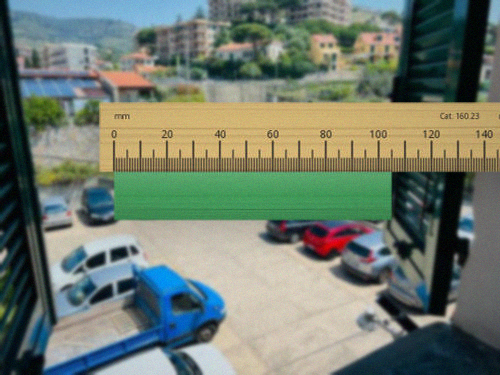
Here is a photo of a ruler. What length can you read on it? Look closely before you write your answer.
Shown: 105 mm
